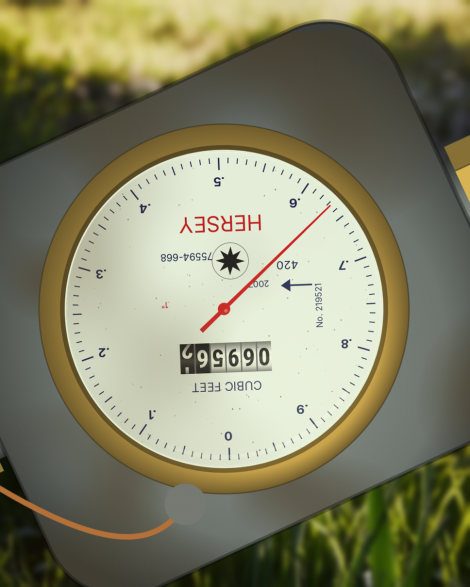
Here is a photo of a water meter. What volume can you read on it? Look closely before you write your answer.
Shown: 69561.63 ft³
